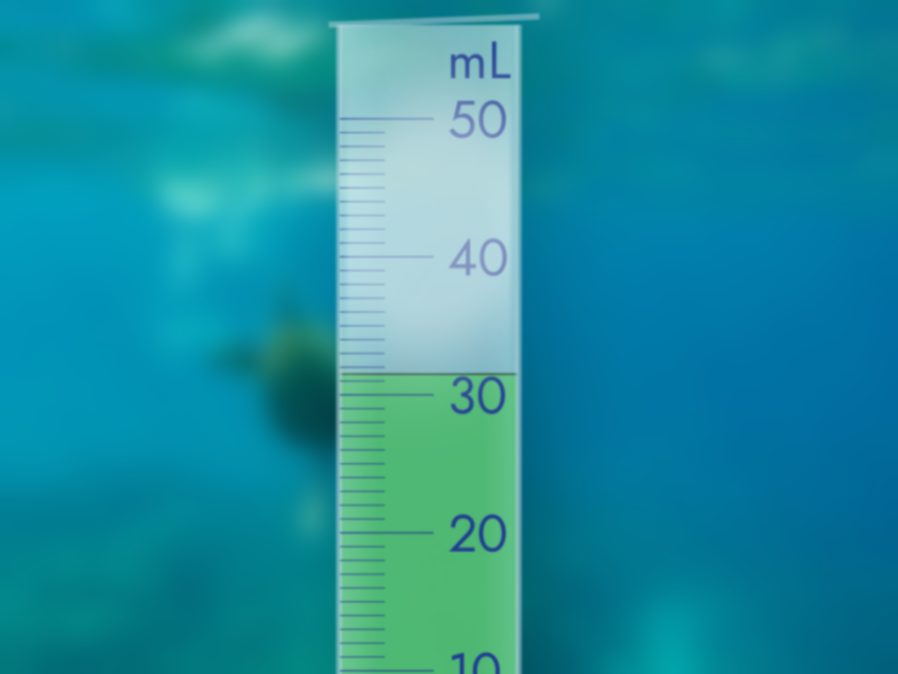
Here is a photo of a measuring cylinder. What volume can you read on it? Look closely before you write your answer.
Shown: 31.5 mL
